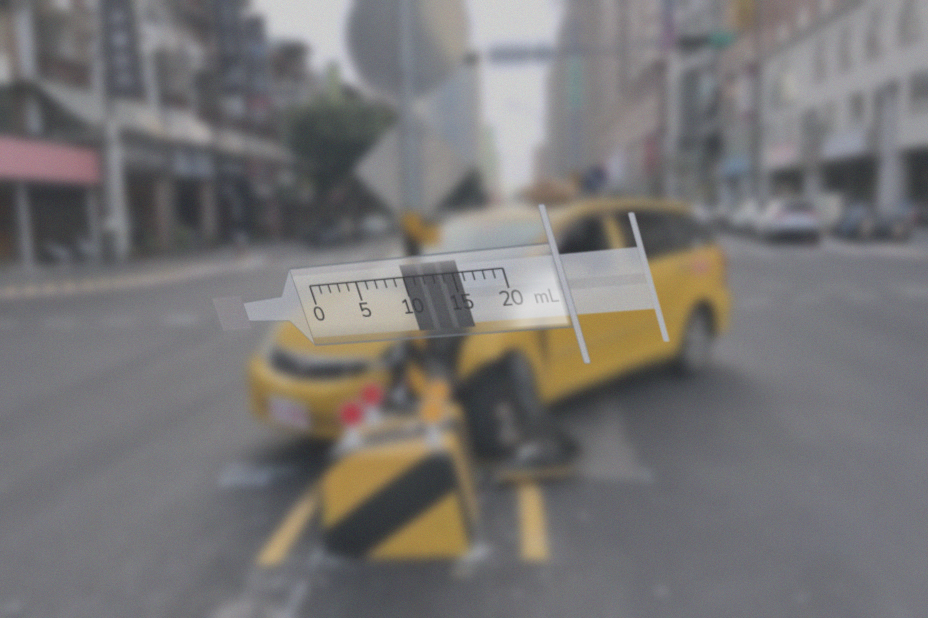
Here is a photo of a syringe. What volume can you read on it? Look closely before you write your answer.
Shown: 10 mL
